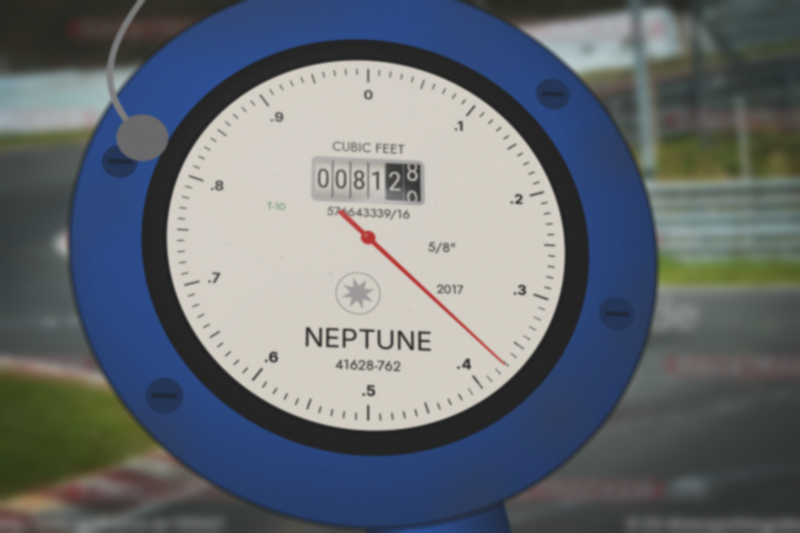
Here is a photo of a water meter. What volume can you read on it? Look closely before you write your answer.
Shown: 8128.37 ft³
